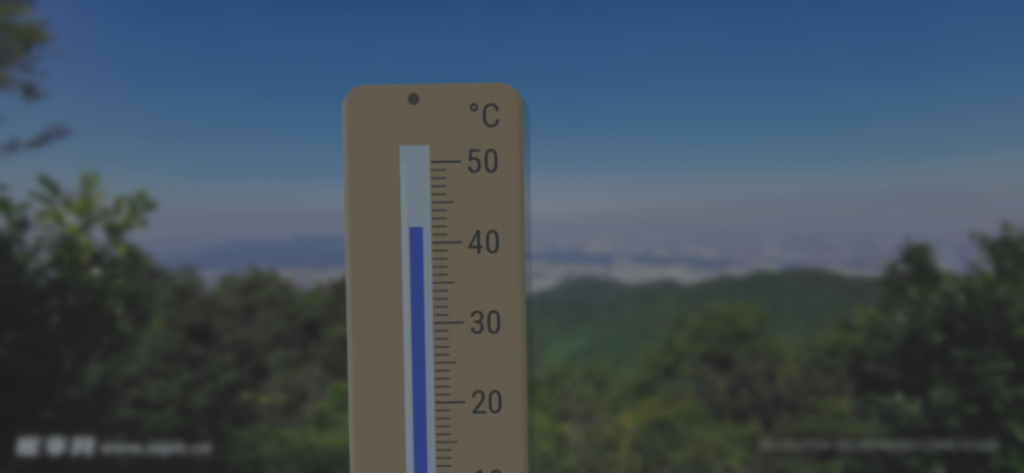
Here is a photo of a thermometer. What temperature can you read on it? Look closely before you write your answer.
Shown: 42 °C
